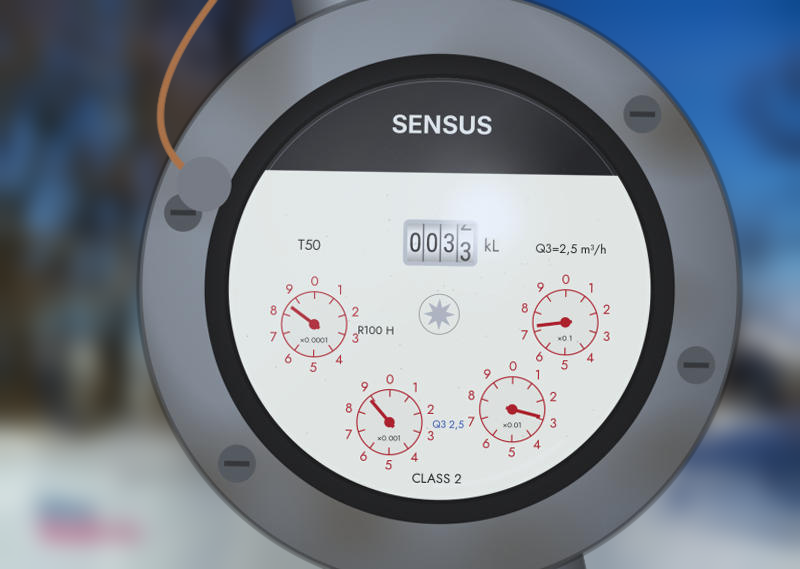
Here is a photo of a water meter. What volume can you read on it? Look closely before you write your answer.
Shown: 32.7288 kL
